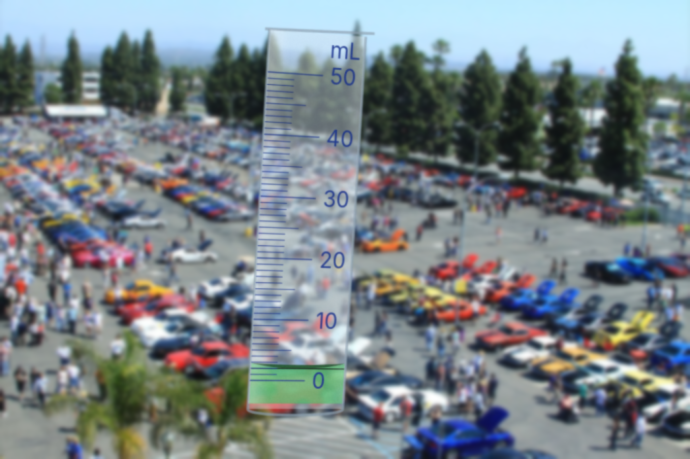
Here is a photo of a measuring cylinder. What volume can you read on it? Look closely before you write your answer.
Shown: 2 mL
